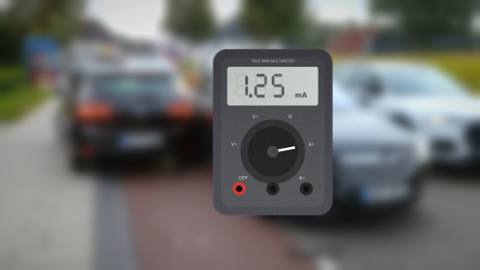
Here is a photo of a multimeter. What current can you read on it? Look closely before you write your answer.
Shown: 1.25 mA
